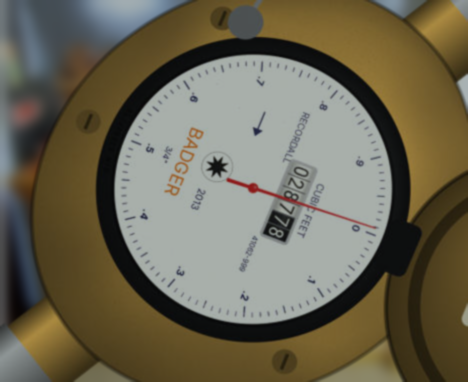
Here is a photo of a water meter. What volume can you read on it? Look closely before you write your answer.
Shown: 28777.99 ft³
